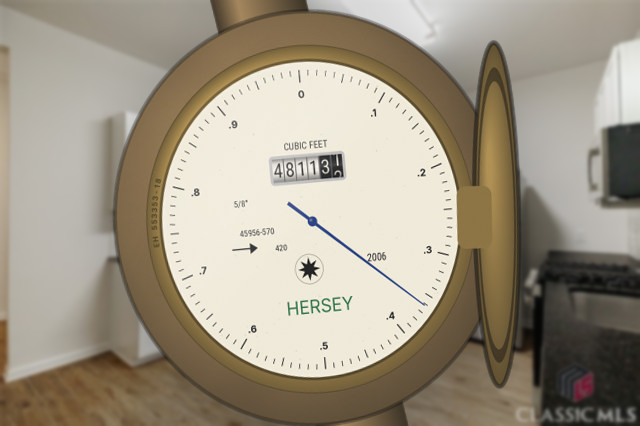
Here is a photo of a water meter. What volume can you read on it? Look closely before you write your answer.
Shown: 481131.36 ft³
